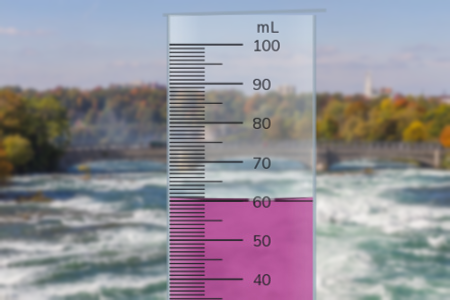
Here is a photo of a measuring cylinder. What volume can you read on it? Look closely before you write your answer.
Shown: 60 mL
